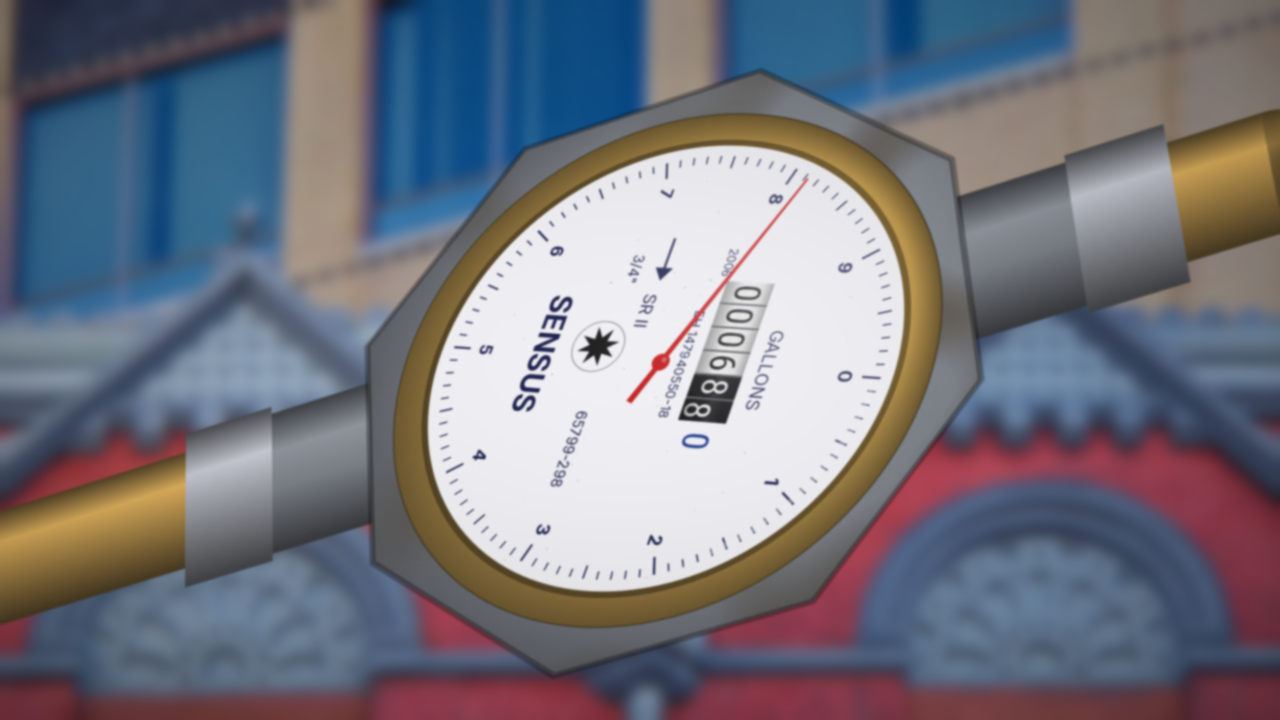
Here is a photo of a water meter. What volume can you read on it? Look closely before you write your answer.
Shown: 6878.1 gal
